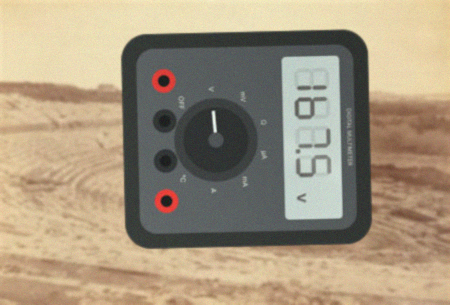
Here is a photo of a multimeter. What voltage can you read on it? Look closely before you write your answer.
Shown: 167.5 V
